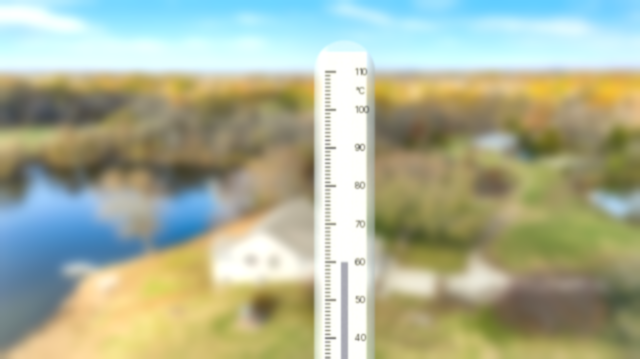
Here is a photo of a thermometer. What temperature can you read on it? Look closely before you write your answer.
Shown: 60 °C
